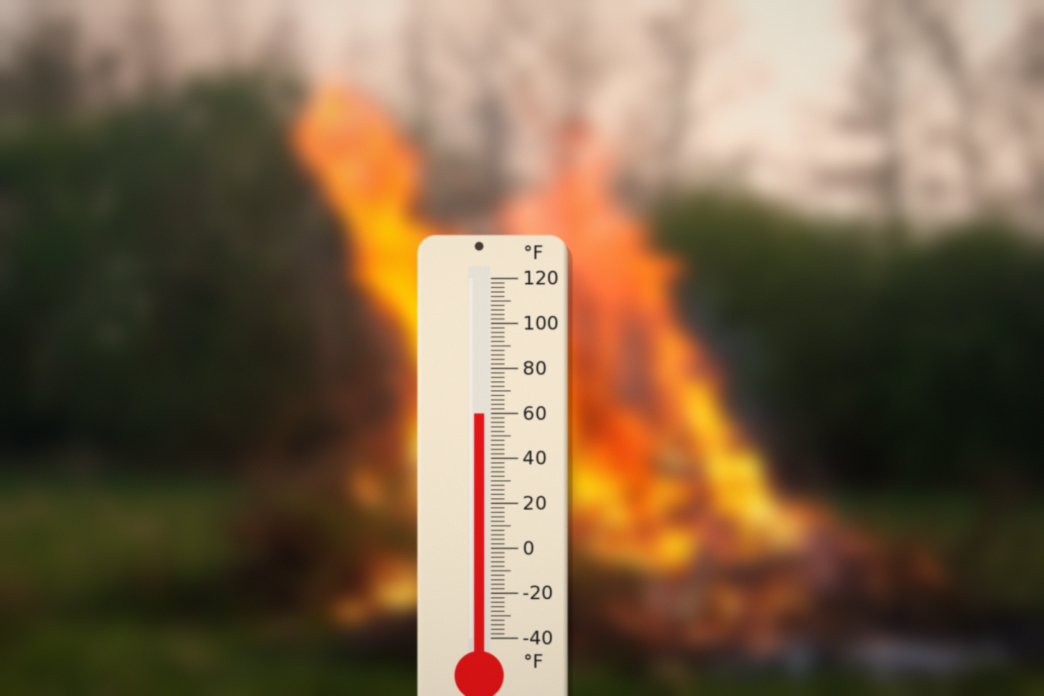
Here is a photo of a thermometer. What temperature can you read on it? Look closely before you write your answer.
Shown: 60 °F
